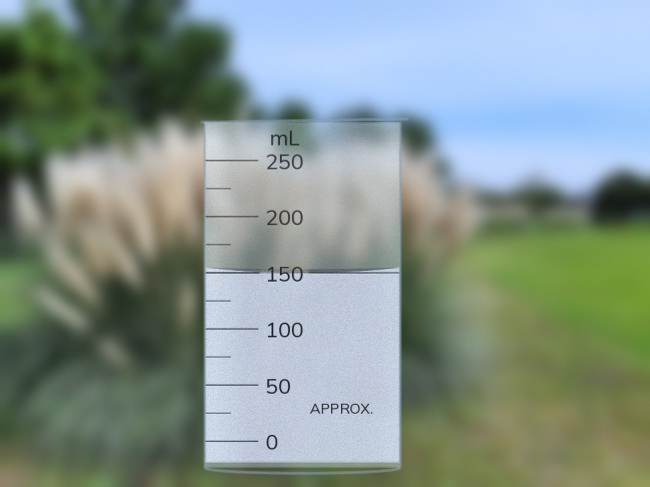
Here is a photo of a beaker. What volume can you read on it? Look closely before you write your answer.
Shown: 150 mL
